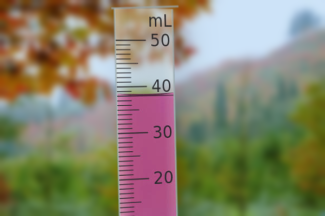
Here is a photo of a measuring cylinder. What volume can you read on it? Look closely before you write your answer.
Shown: 38 mL
